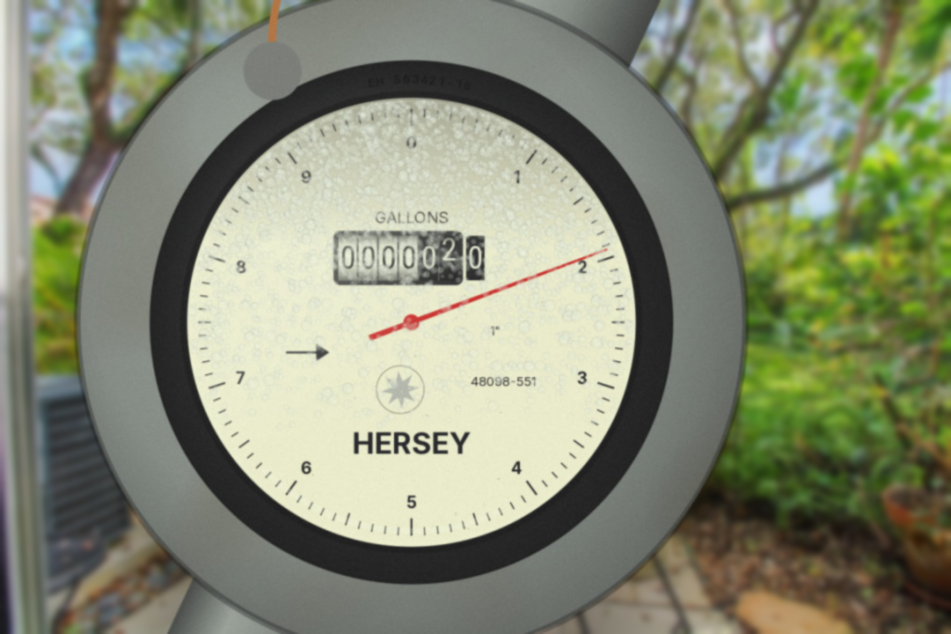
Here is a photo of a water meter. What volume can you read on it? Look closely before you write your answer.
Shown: 21.9 gal
